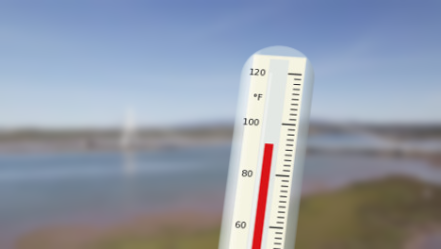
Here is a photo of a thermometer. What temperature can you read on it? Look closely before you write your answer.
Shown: 92 °F
